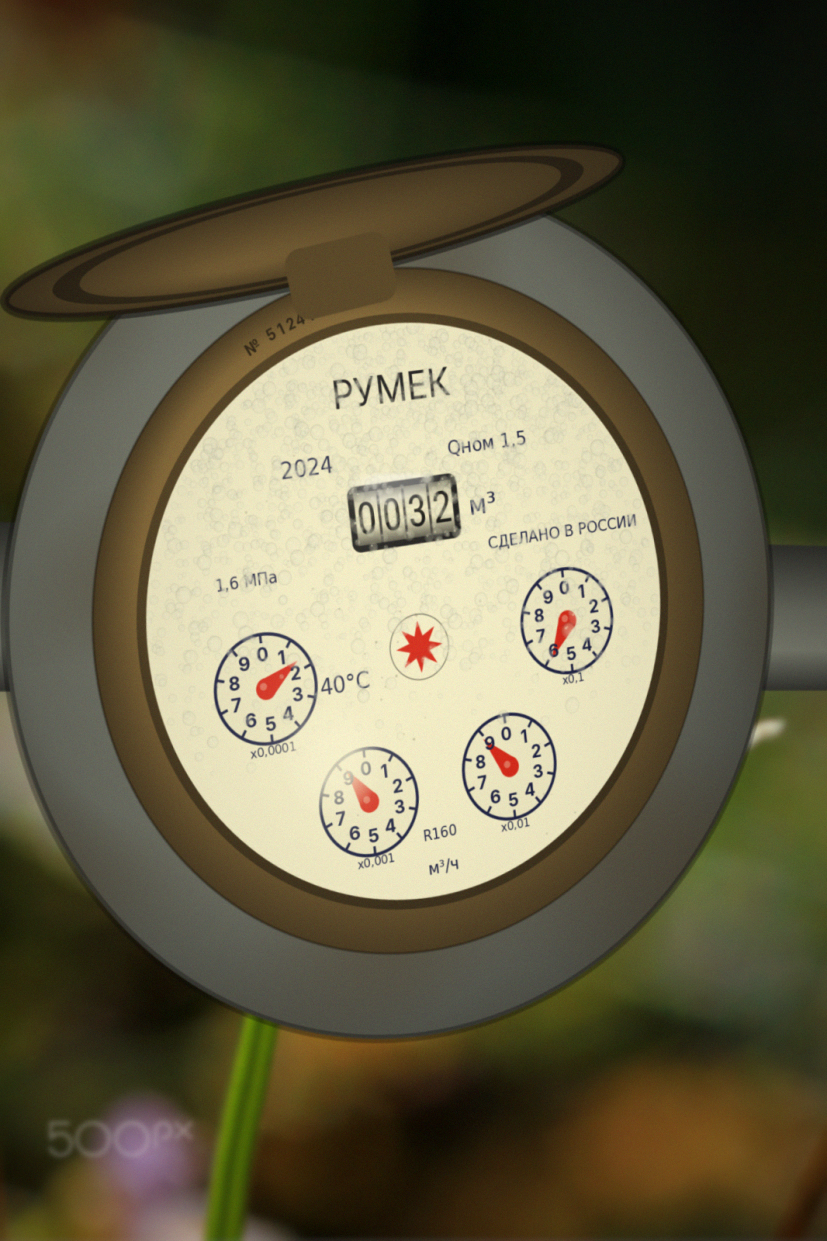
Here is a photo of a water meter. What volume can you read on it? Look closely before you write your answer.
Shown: 32.5891 m³
